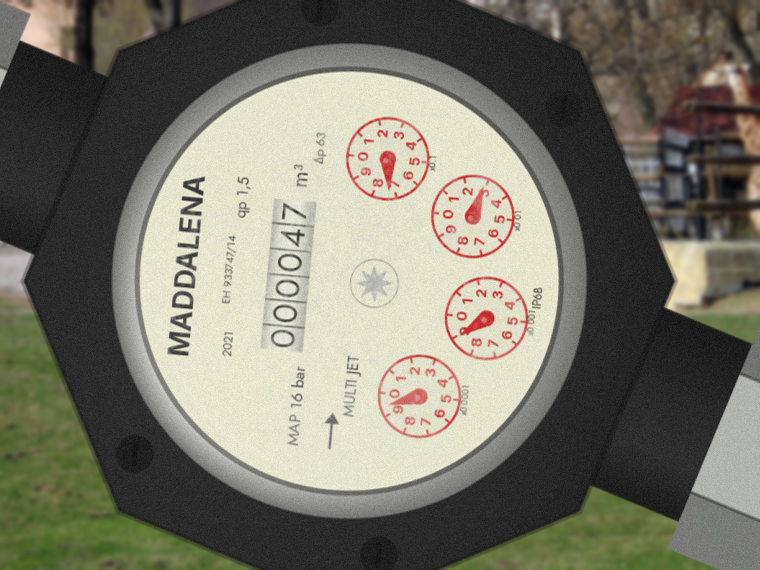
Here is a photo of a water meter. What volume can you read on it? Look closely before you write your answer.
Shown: 47.7289 m³
